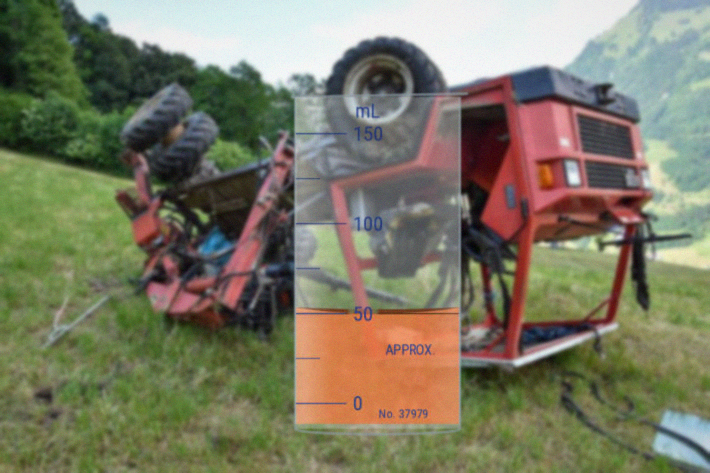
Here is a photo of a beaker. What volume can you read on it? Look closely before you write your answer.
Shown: 50 mL
